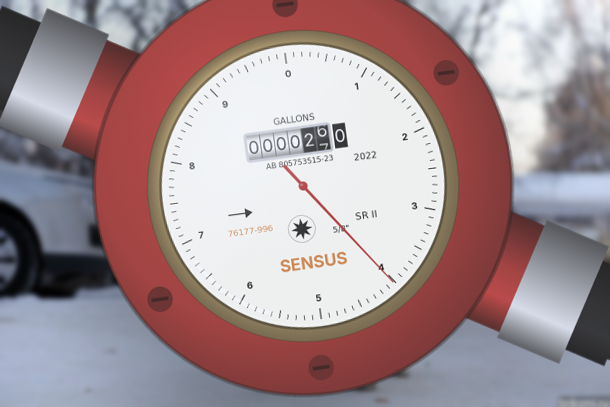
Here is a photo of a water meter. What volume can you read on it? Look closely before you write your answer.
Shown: 264.0 gal
